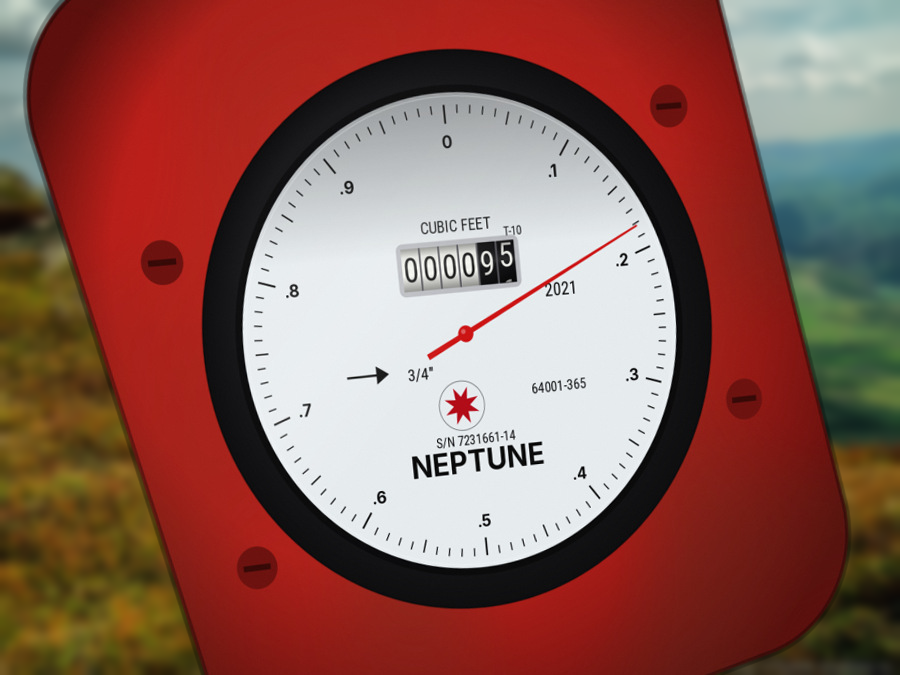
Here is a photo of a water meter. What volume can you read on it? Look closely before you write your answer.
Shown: 95.18 ft³
